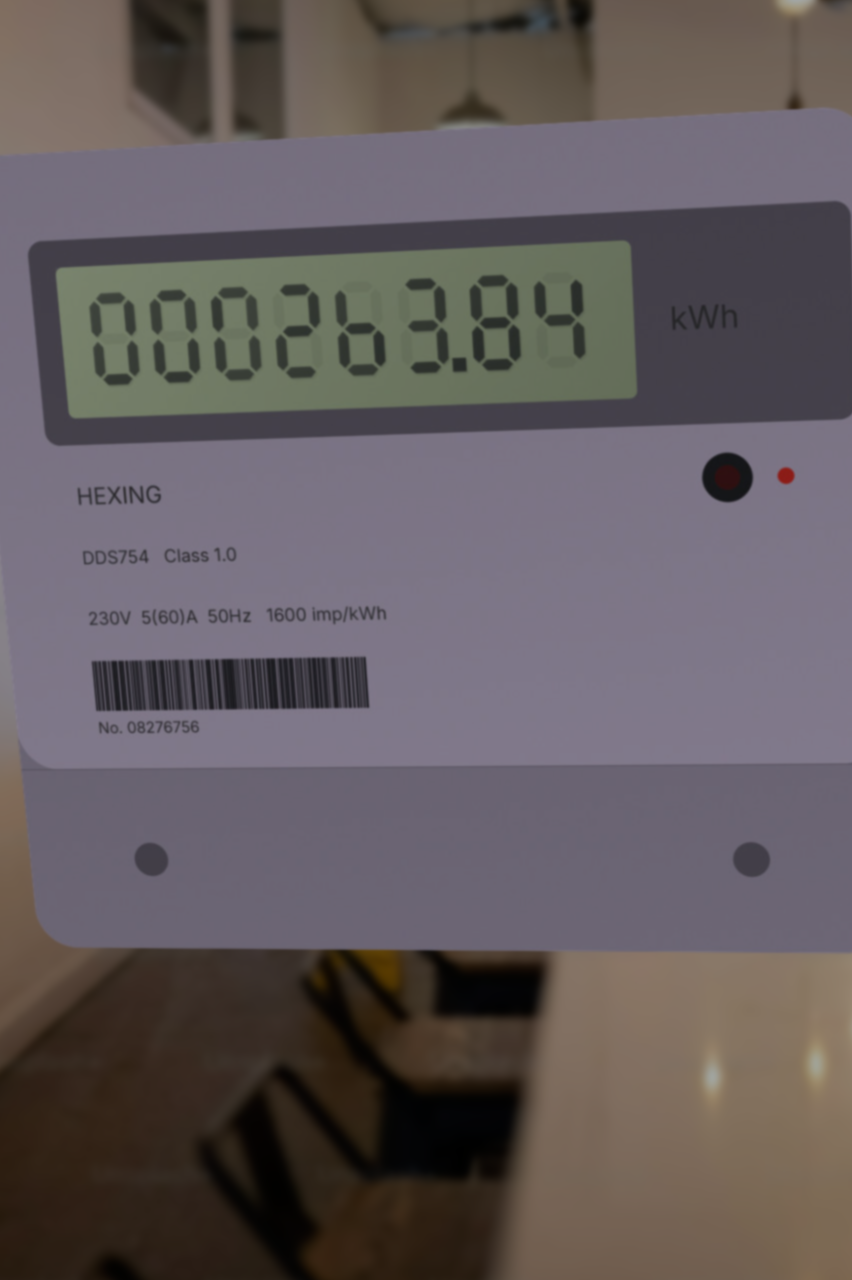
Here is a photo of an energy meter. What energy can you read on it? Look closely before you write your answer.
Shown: 263.84 kWh
